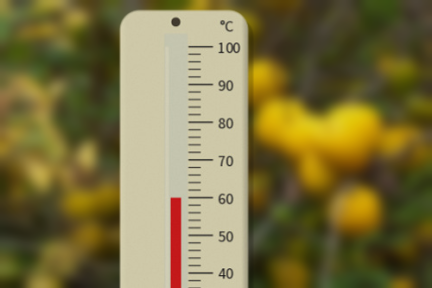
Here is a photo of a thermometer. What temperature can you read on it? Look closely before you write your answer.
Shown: 60 °C
